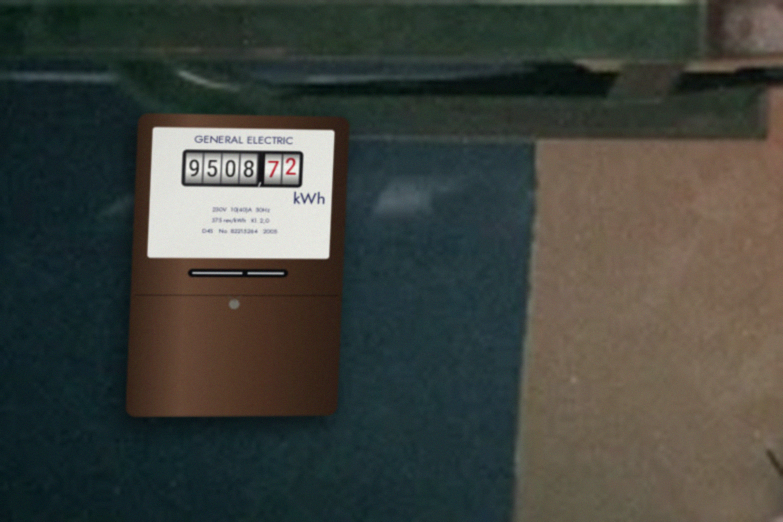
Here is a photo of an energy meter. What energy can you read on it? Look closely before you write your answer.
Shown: 9508.72 kWh
